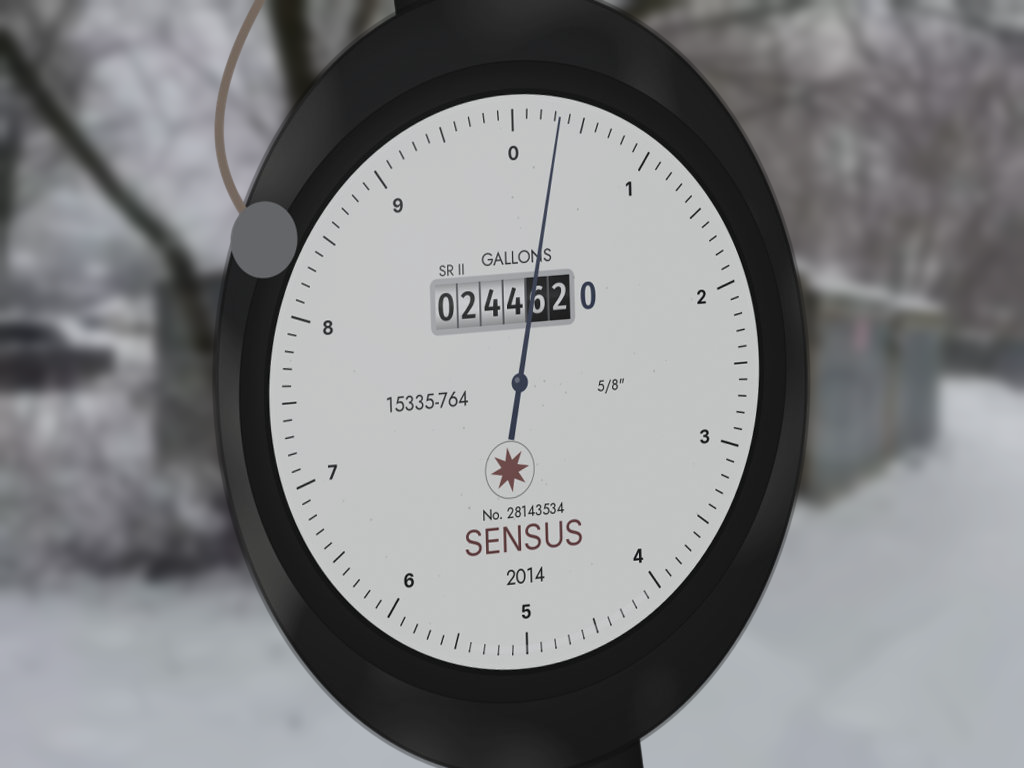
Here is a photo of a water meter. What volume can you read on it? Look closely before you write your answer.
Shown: 244620.3 gal
